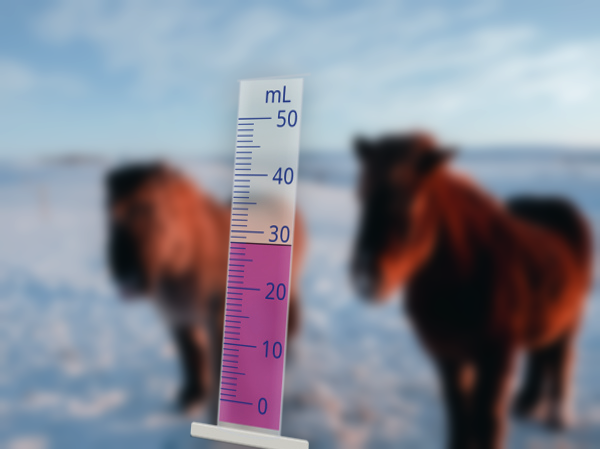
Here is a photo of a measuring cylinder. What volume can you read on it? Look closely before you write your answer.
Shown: 28 mL
